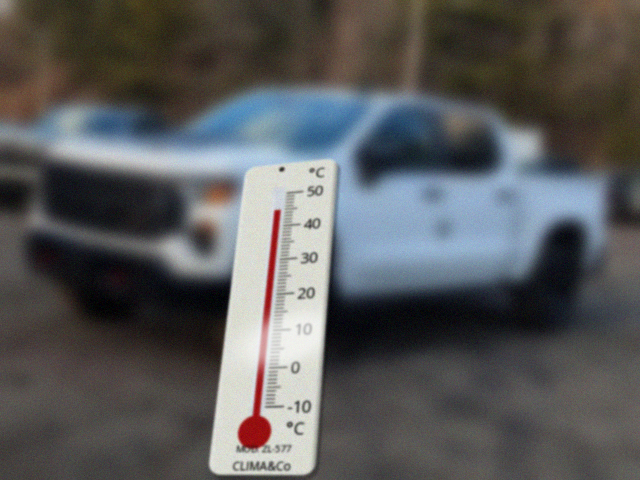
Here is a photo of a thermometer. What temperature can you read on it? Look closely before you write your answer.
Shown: 45 °C
